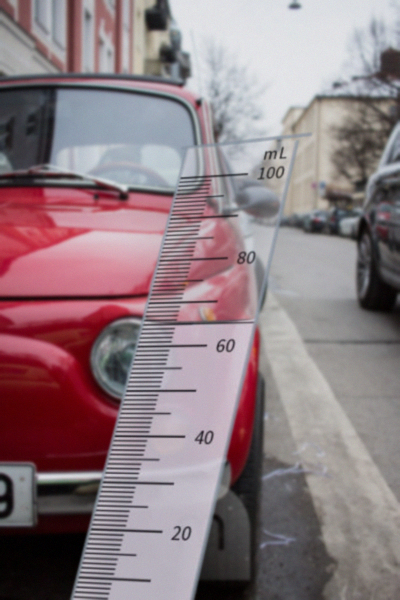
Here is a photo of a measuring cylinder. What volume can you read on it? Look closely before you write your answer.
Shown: 65 mL
